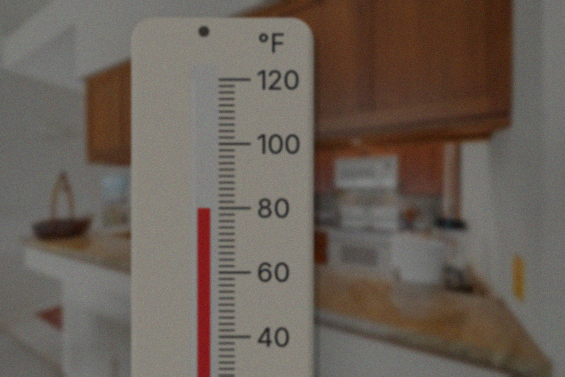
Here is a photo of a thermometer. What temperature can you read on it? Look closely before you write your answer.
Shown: 80 °F
